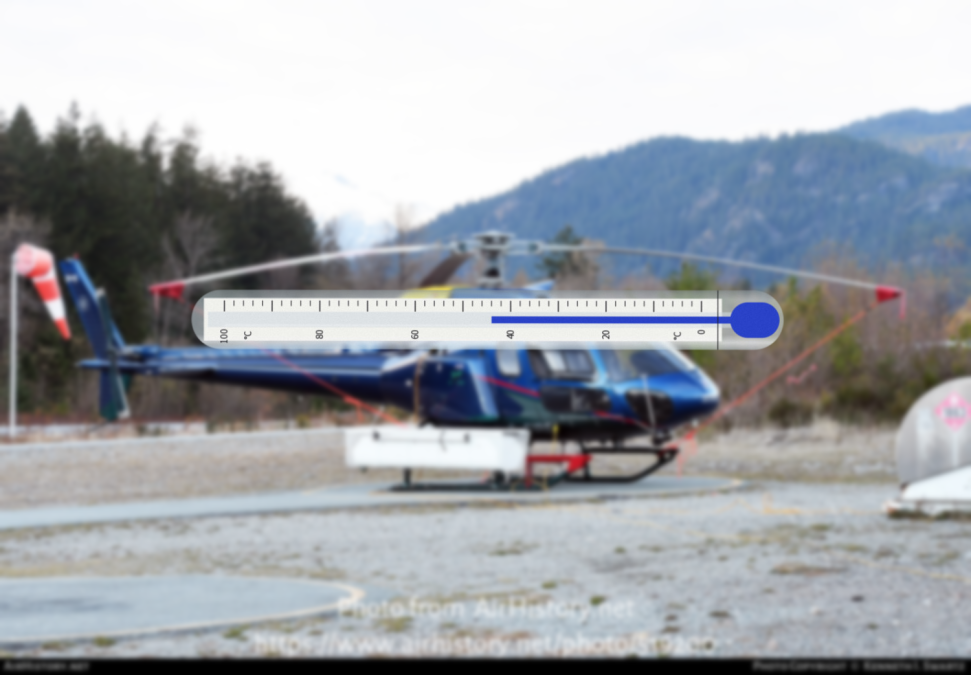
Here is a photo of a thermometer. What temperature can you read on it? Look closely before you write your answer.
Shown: 44 °C
